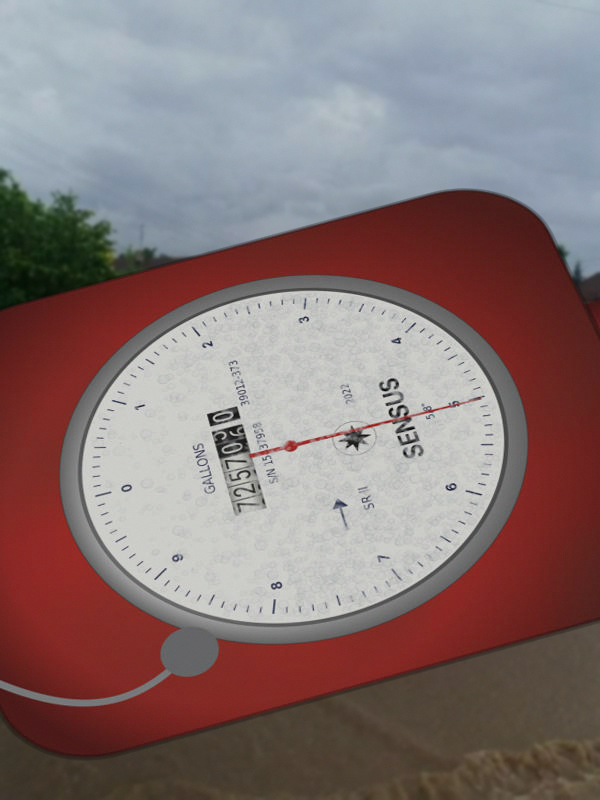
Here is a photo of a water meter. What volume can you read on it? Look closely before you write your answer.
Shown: 7257055.0 gal
